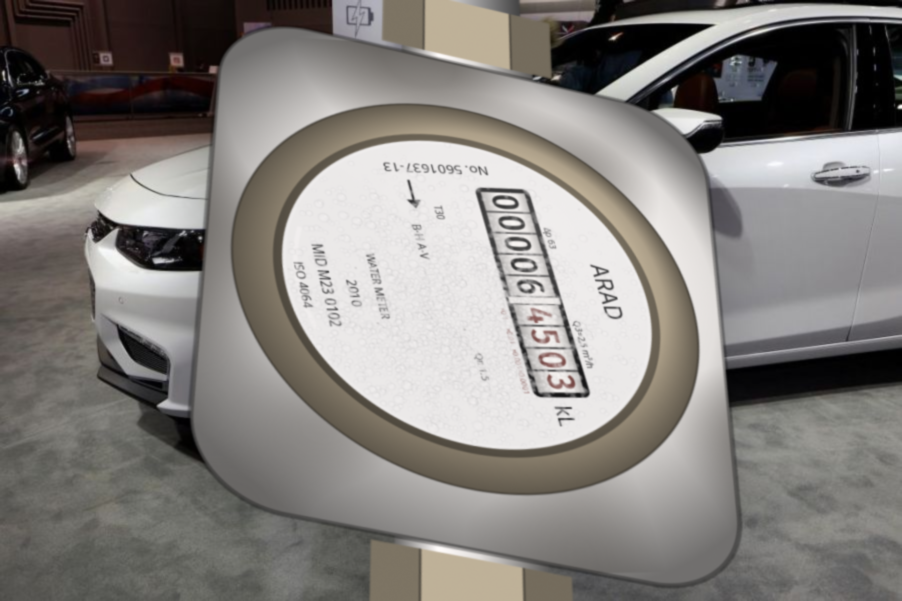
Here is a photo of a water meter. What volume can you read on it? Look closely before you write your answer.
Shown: 6.4503 kL
